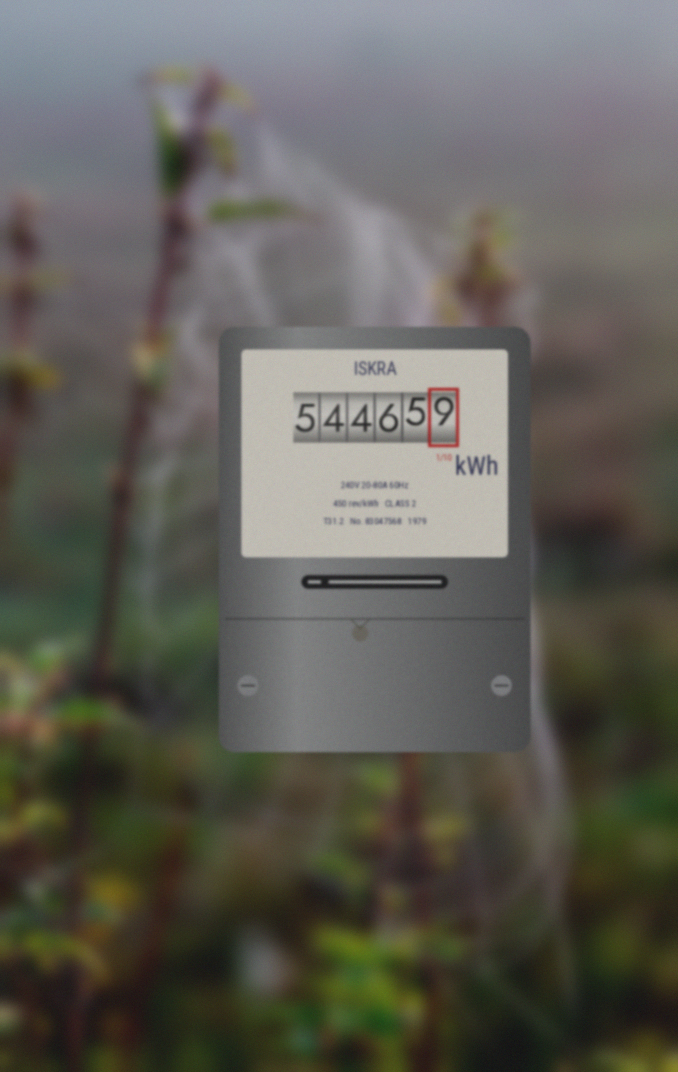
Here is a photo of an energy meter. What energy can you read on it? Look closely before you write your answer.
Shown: 54465.9 kWh
